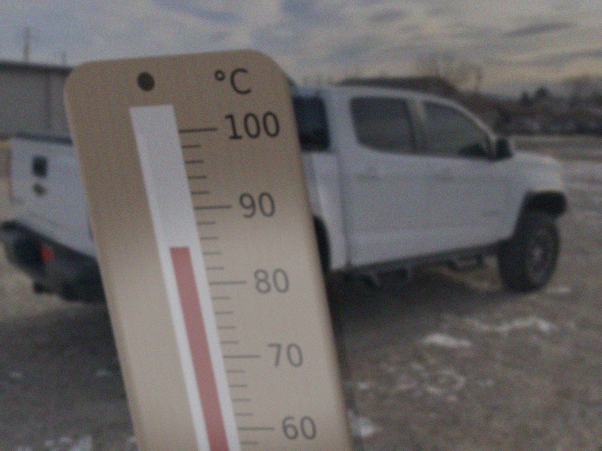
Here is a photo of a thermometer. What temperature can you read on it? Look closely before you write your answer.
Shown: 85 °C
